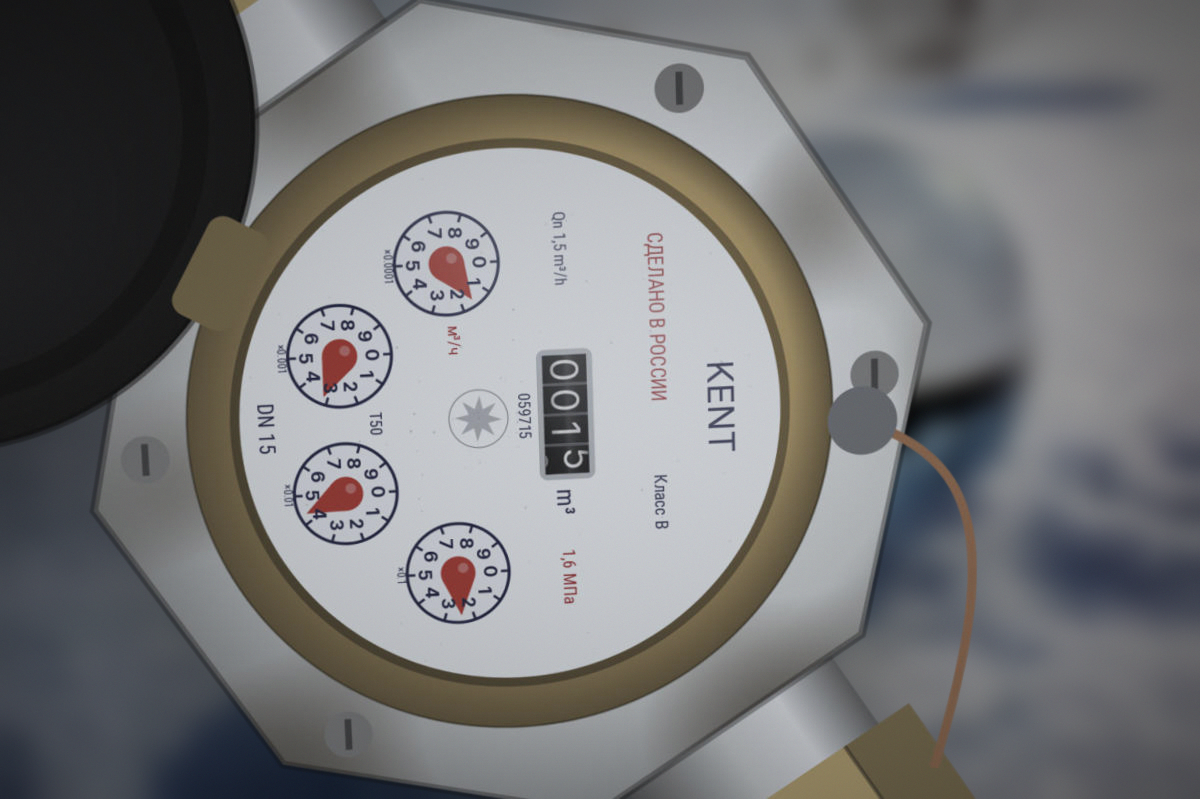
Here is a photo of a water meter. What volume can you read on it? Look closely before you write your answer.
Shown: 15.2431 m³
